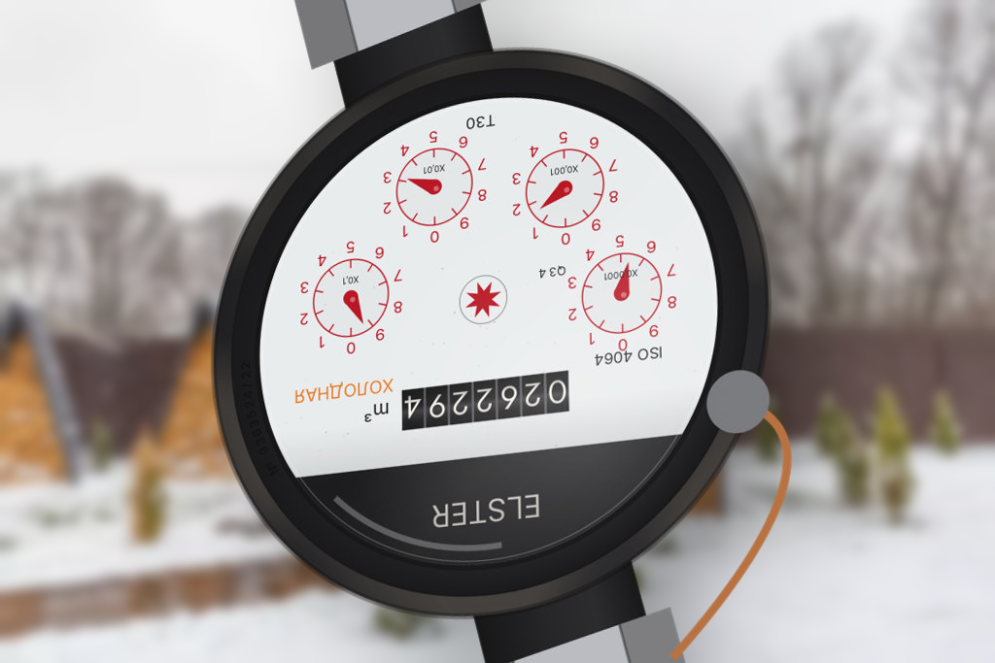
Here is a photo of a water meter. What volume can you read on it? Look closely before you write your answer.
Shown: 262293.9315 m³
